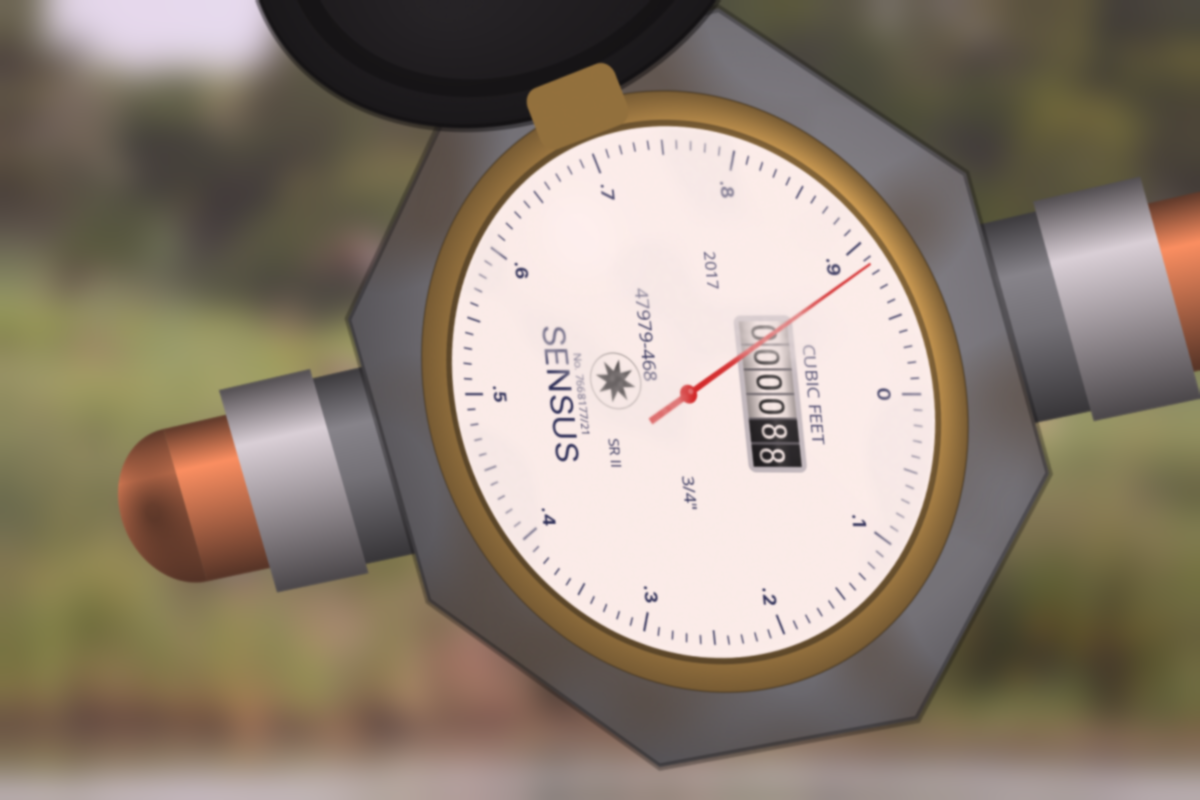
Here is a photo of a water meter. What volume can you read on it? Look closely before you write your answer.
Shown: 87.91 ft³
